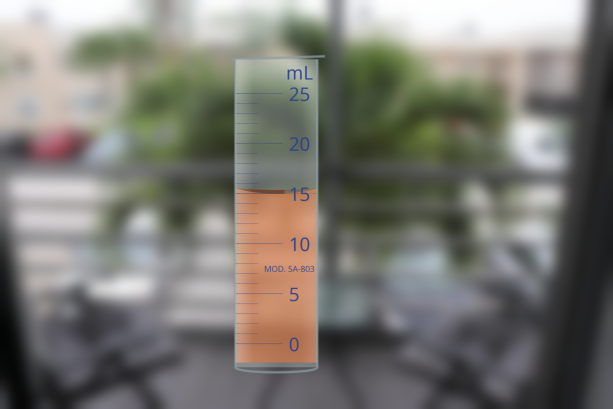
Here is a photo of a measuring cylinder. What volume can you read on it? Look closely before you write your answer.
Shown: 15 mL
